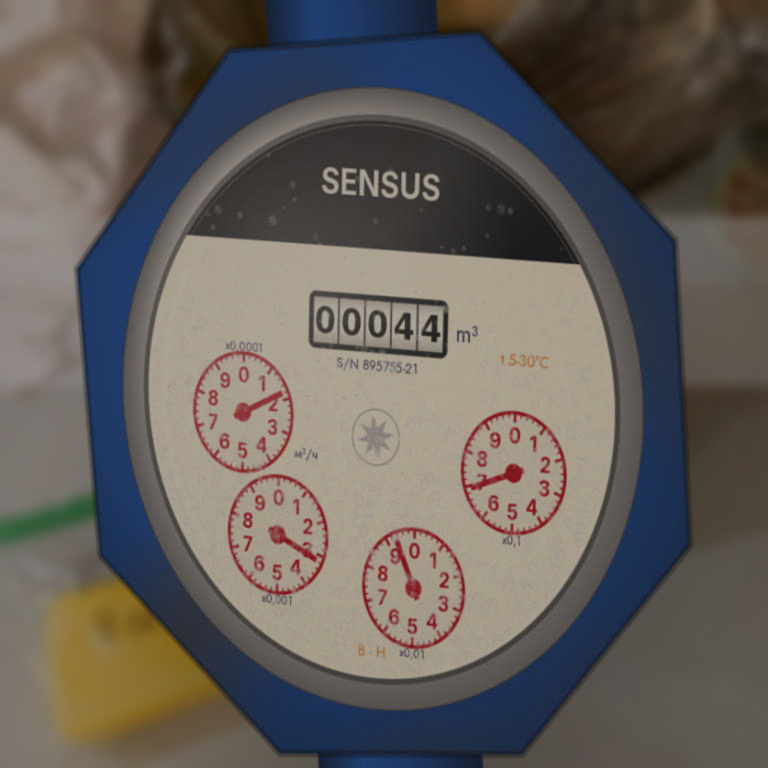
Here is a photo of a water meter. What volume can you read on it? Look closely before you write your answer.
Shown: 44.6931 m³
